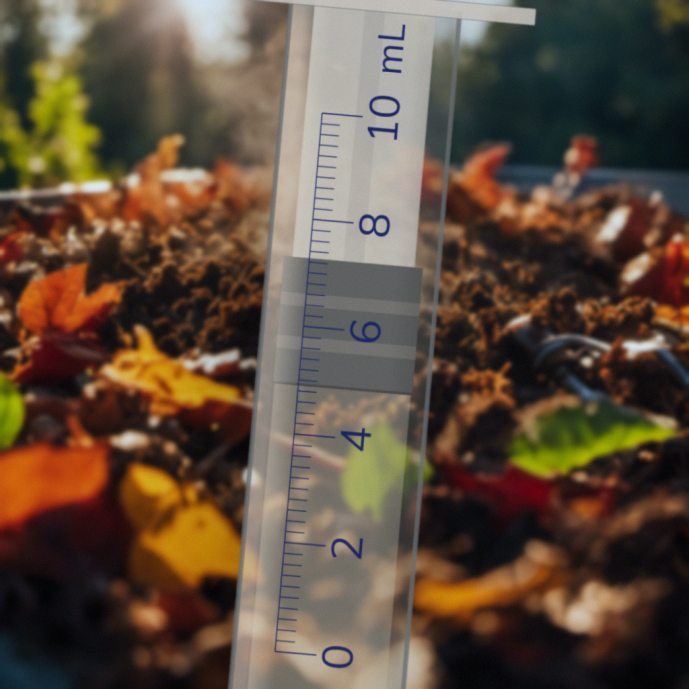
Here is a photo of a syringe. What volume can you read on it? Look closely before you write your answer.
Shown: 4.9 mL
